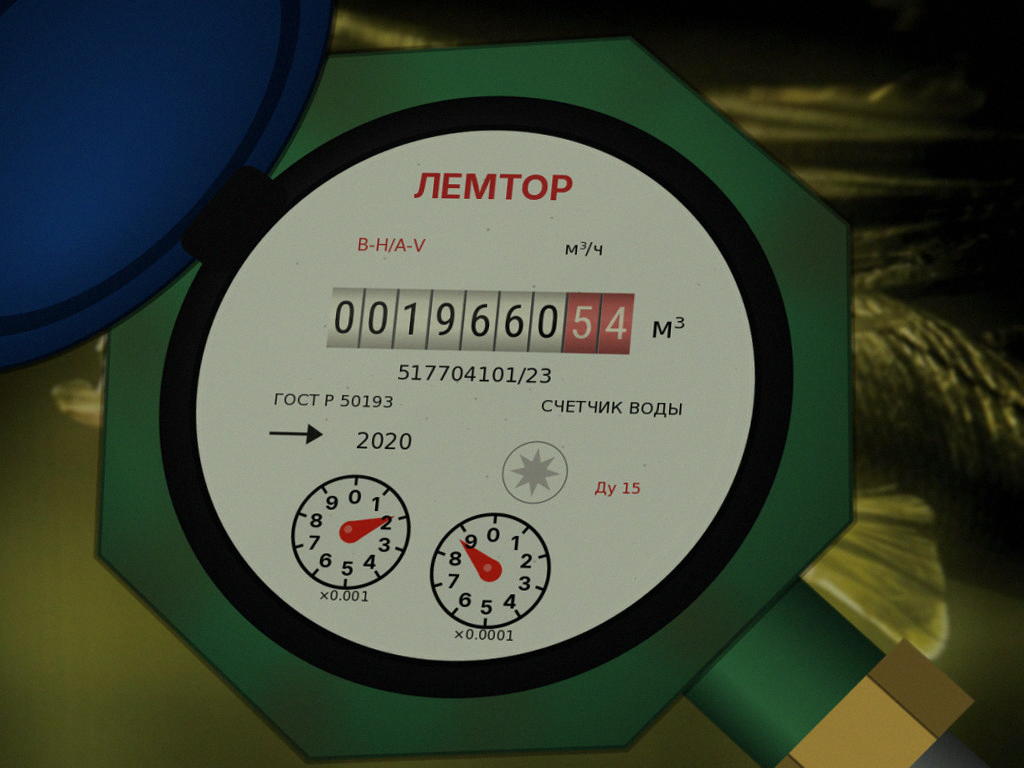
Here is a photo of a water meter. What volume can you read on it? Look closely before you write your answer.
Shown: 19660.5418 m³
